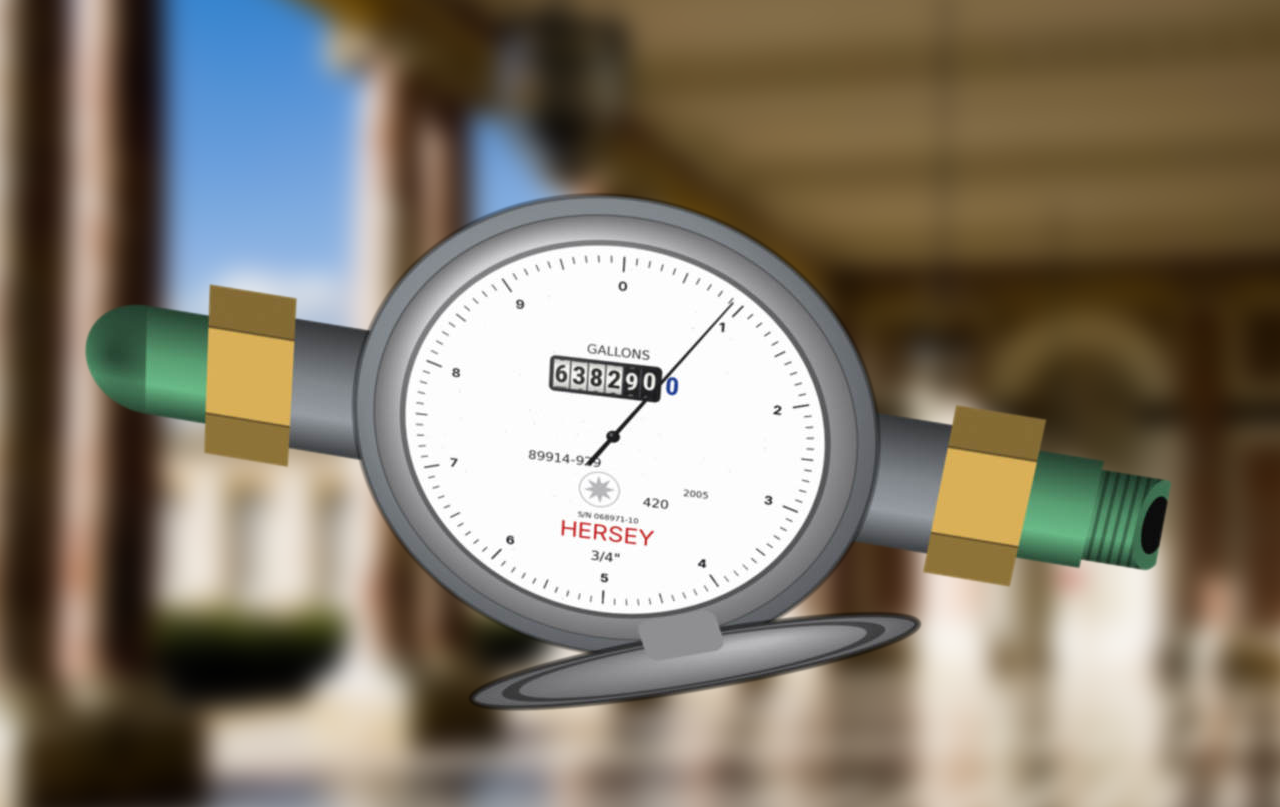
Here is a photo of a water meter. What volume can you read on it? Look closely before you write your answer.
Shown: 6382900.9 gal
